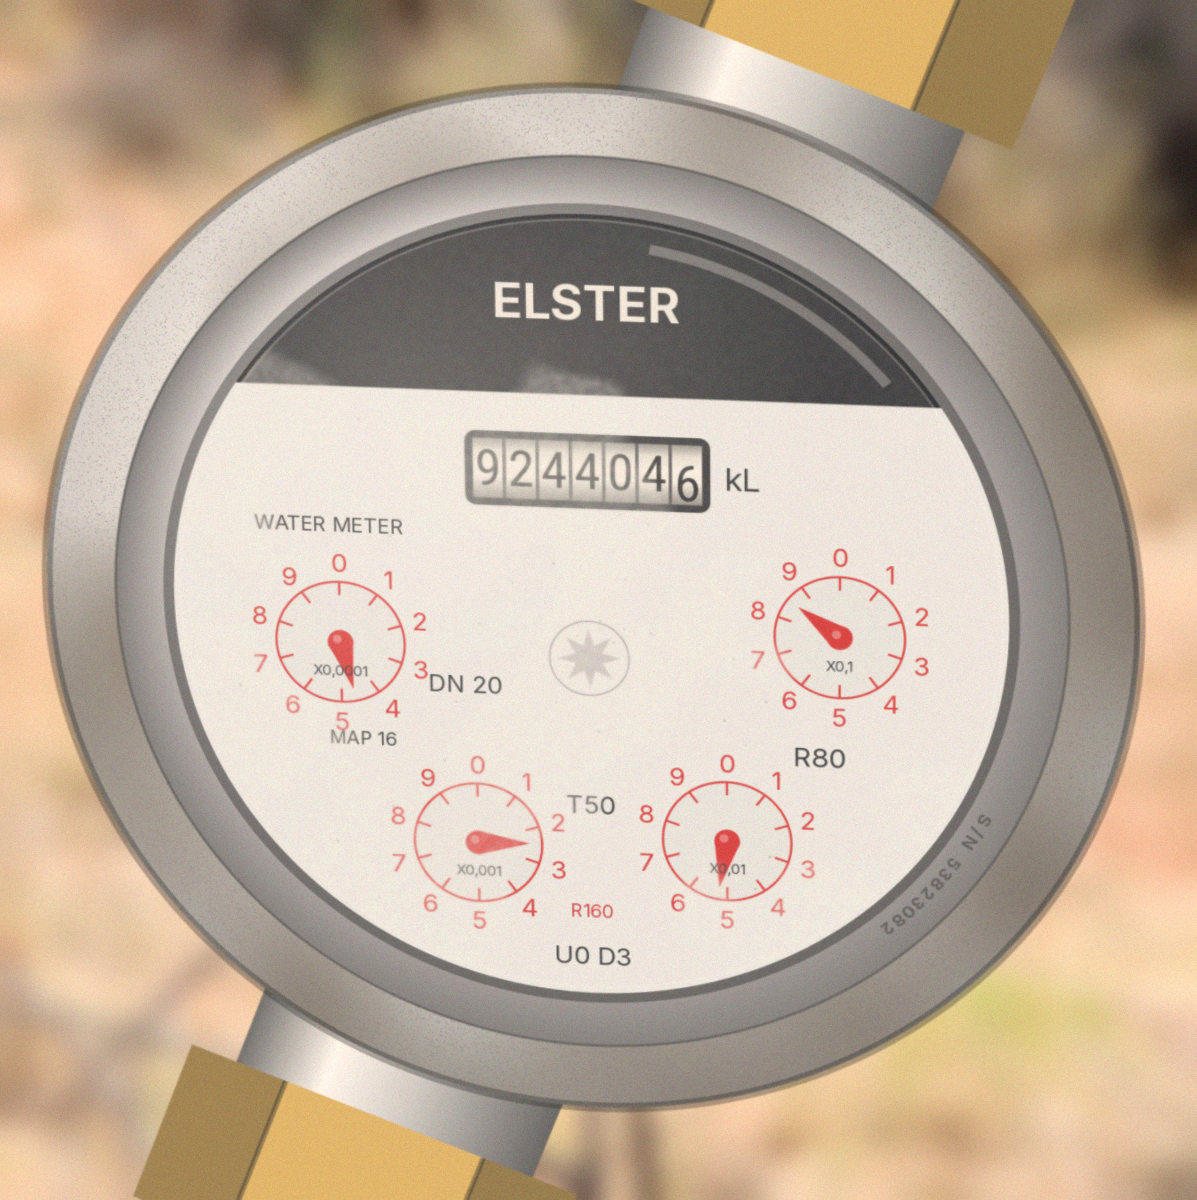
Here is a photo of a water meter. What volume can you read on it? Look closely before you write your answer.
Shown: 9244045.8524 kL
